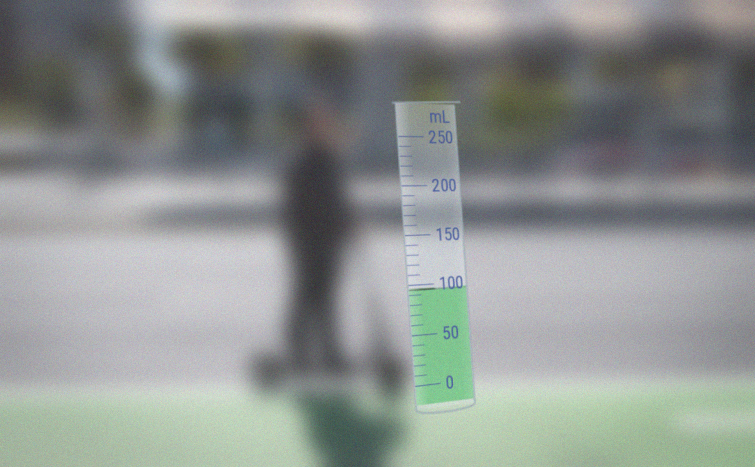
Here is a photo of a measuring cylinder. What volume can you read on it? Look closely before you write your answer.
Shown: 95 mL
